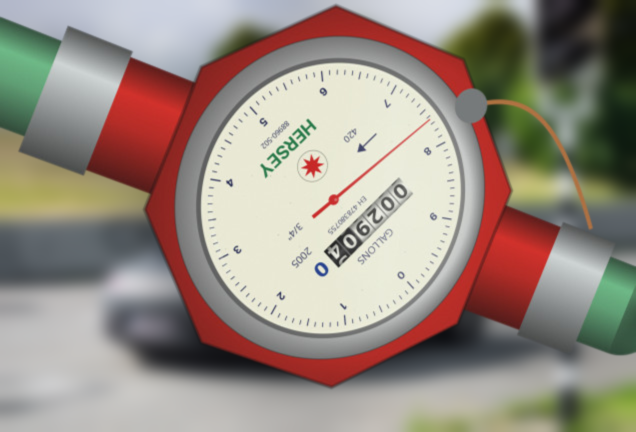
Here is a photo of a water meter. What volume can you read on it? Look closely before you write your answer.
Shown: 29037.6 gal
